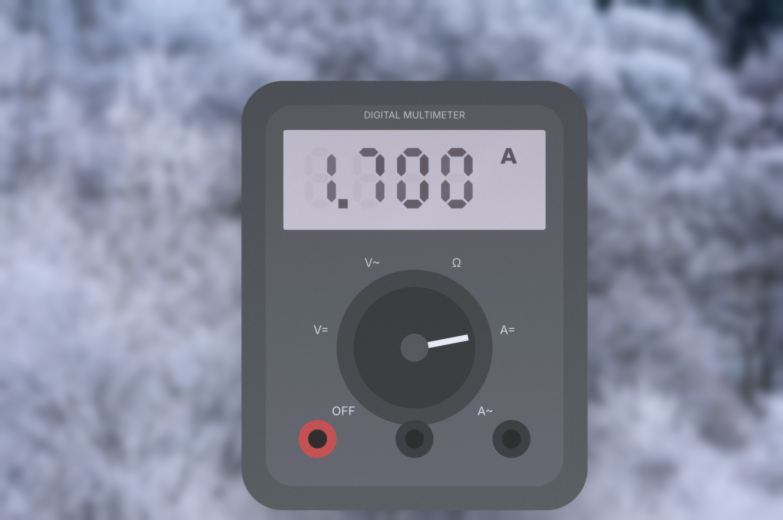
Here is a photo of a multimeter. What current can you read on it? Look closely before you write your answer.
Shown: 1.700 A
